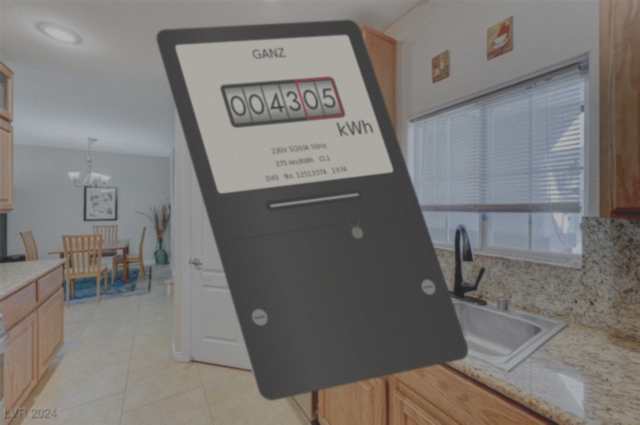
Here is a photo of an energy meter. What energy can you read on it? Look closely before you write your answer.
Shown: 43.05 kWh
